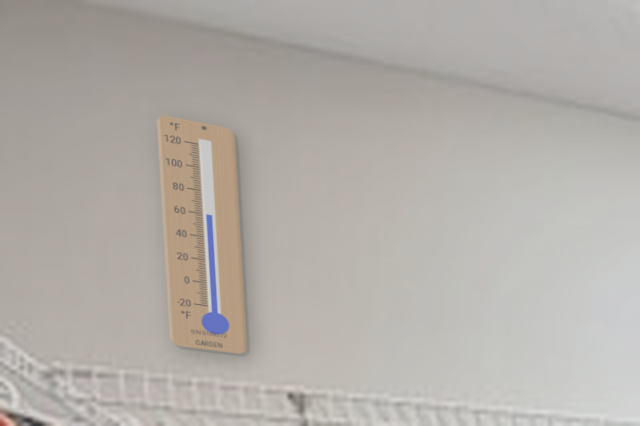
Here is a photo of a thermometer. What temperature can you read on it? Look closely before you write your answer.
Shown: 60 °F
